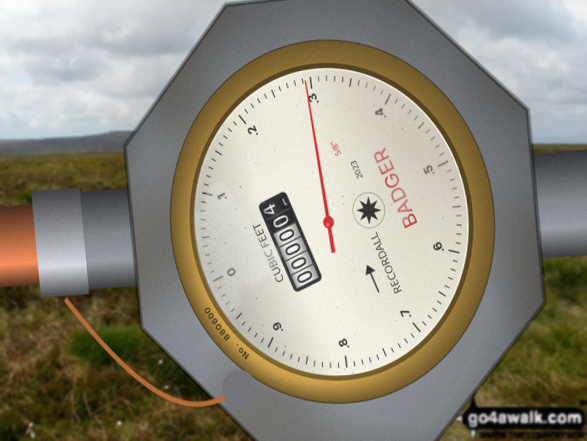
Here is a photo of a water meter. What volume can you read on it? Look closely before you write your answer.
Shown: 4.29 ft³
